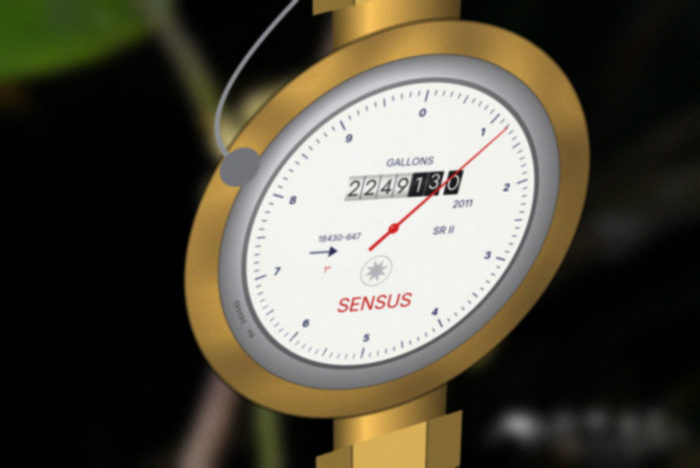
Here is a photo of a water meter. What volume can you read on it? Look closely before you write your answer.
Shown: 2249131.2 gal
